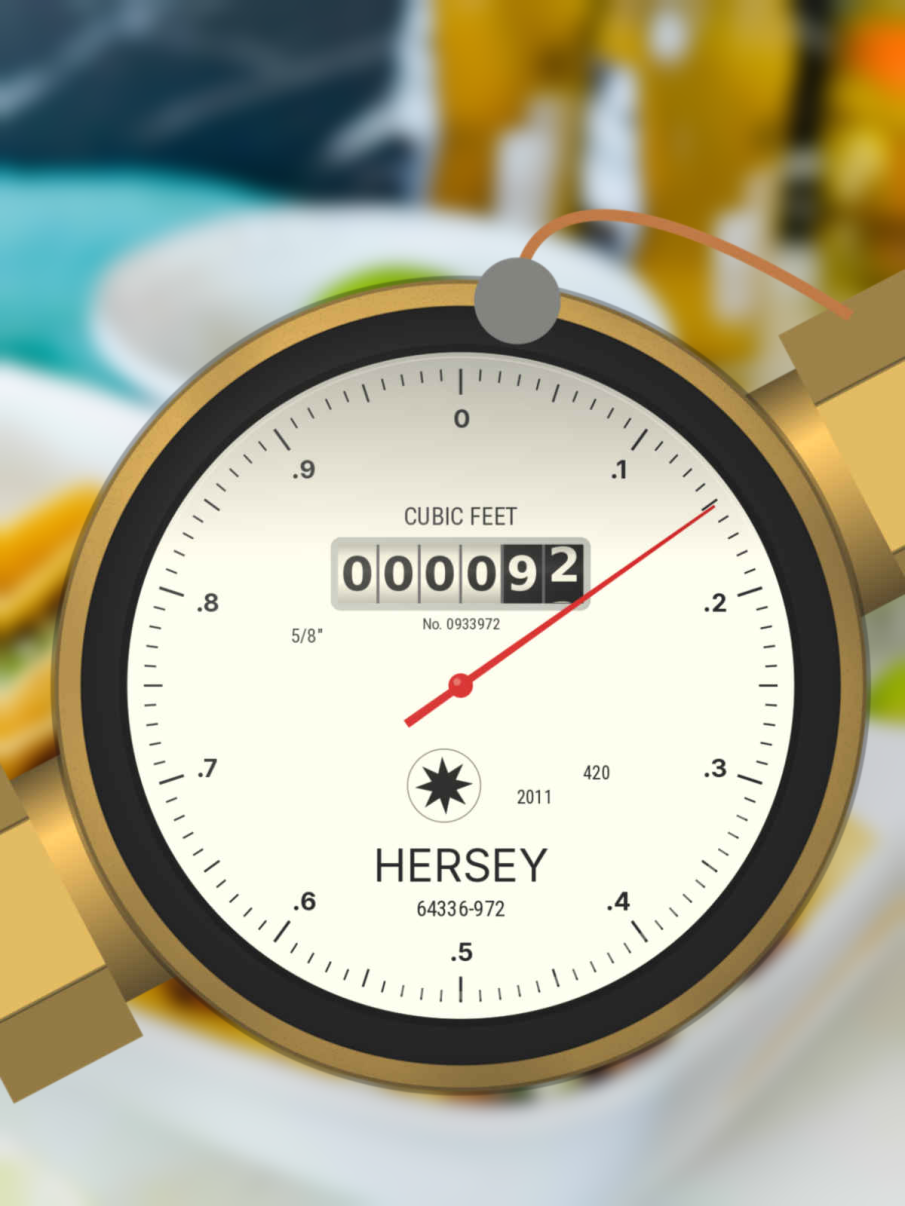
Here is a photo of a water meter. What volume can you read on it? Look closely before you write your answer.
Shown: 92.15 ft³
